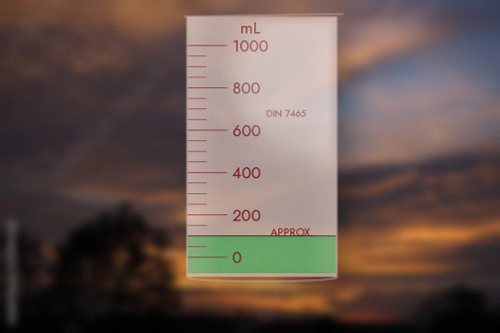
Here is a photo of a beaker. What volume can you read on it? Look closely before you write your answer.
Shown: 100 mL
